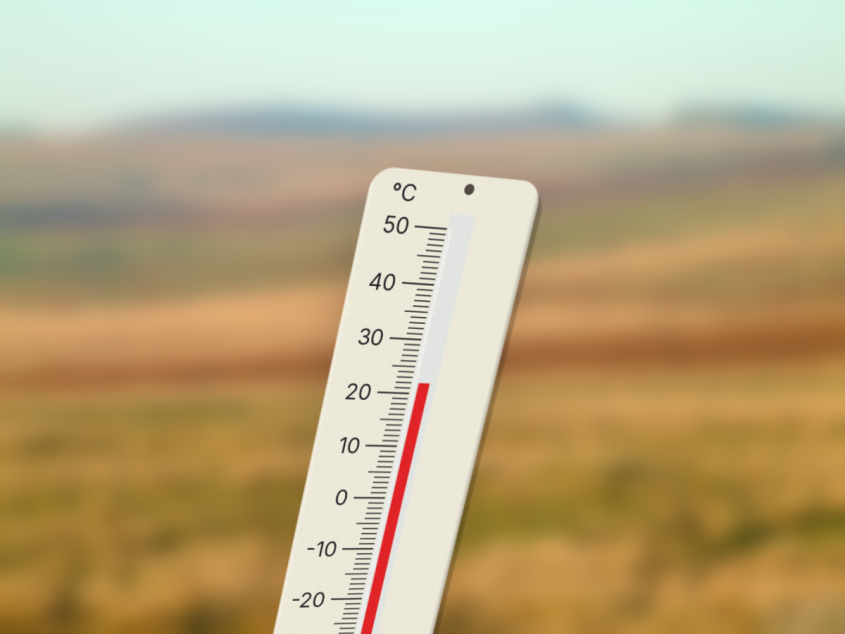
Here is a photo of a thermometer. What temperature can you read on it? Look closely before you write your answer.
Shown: 22 °C
